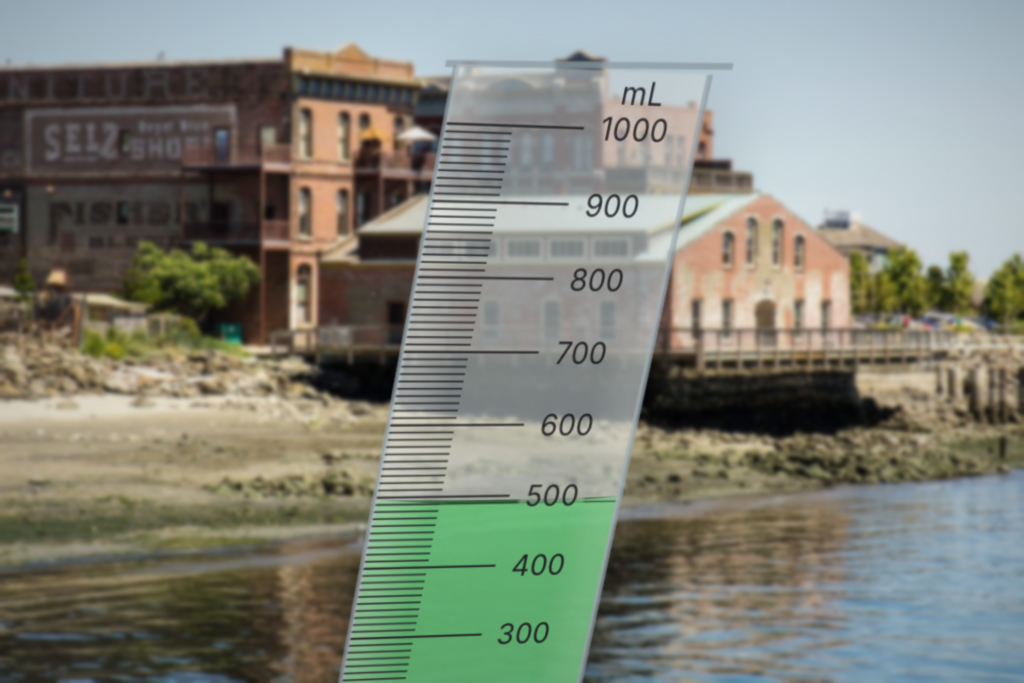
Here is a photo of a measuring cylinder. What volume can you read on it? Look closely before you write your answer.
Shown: 490 mL
